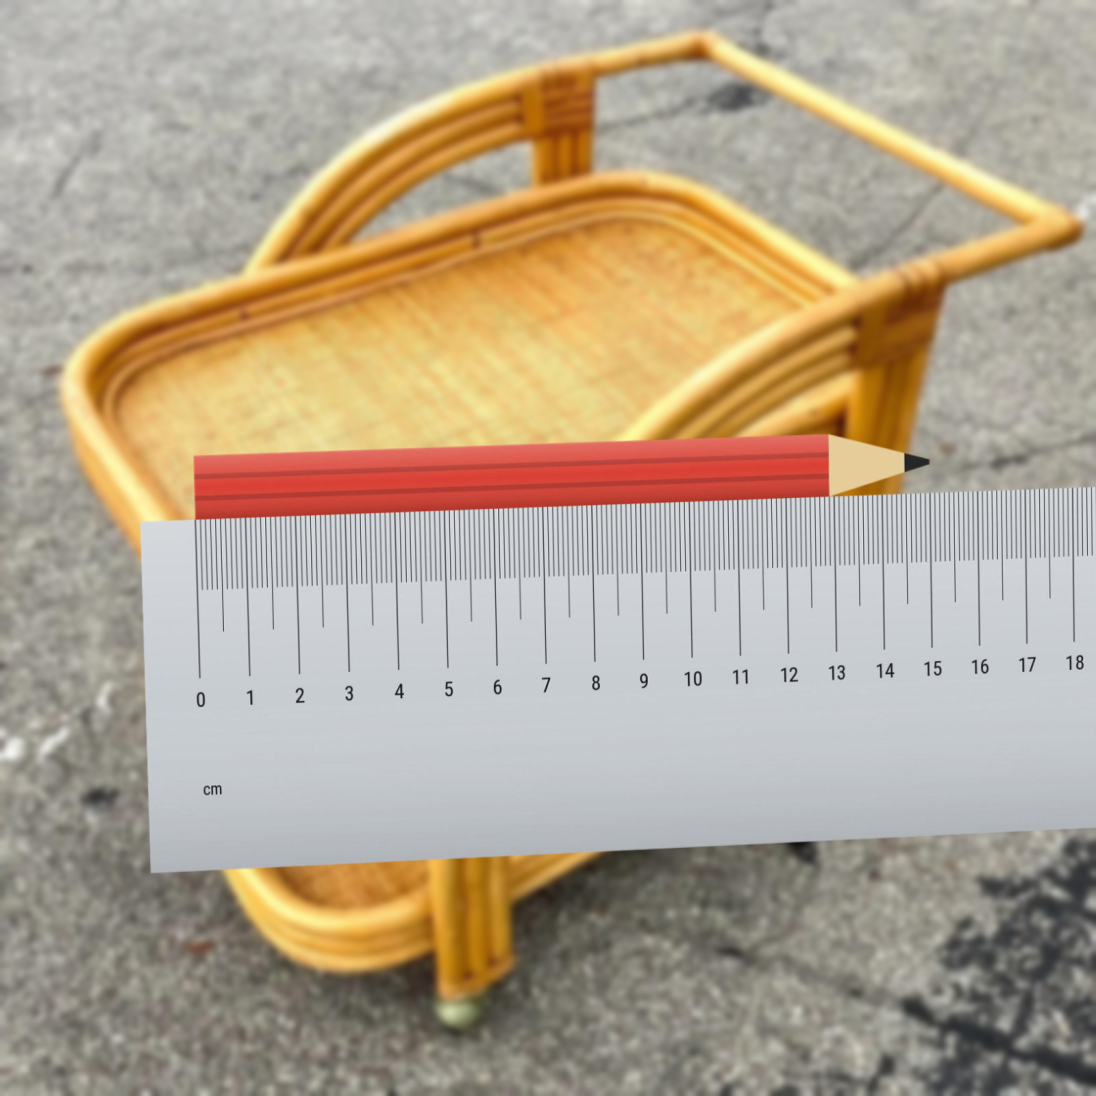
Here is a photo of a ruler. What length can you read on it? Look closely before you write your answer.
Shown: 15 cm
